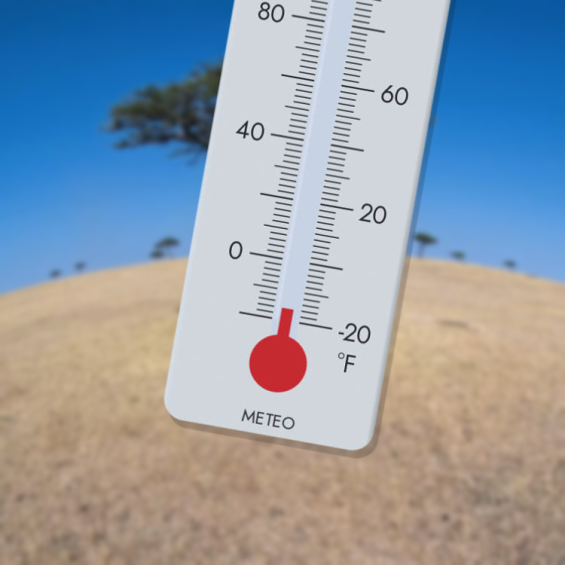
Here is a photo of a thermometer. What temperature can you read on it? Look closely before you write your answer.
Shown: -16 °F
